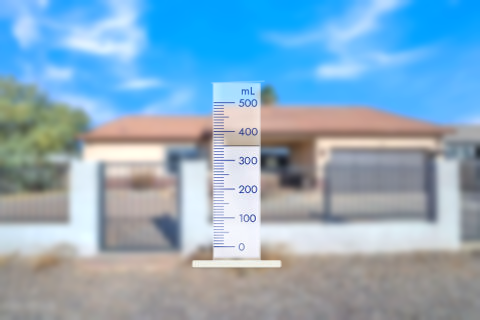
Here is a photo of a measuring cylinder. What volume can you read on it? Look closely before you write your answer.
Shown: 350 mL
